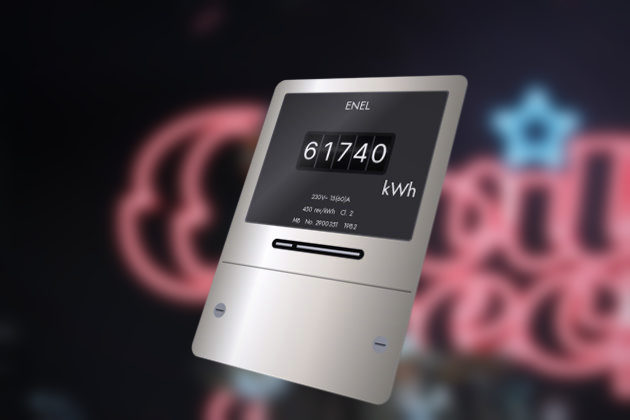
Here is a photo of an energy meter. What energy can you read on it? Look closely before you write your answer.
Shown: 61740 kWh
